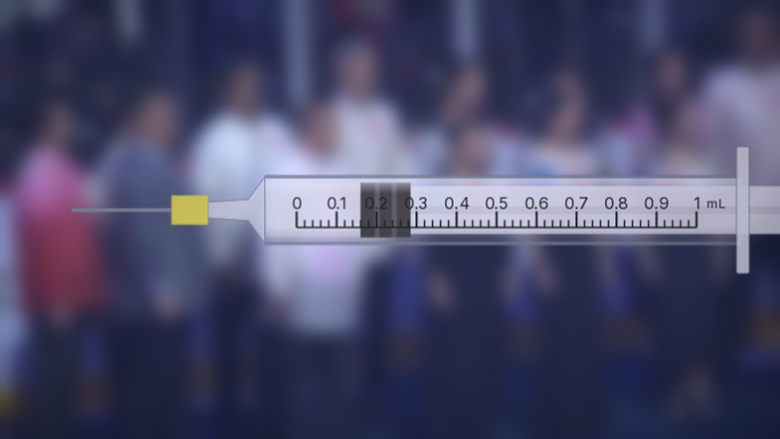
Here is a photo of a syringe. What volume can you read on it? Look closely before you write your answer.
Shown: 0.16 mL
